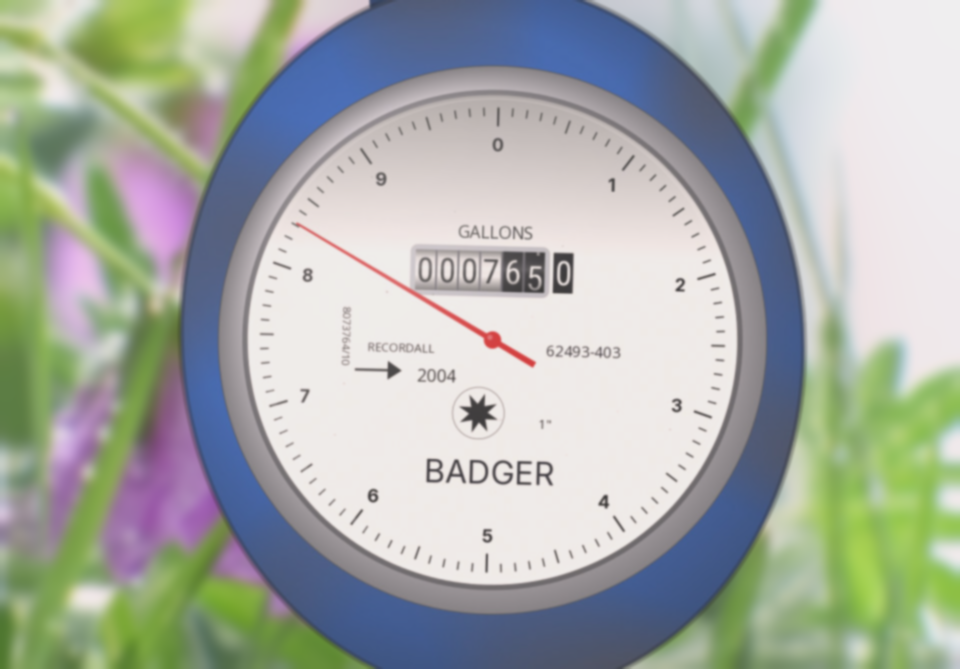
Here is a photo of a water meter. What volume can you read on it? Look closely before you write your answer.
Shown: 7648.3 gal
